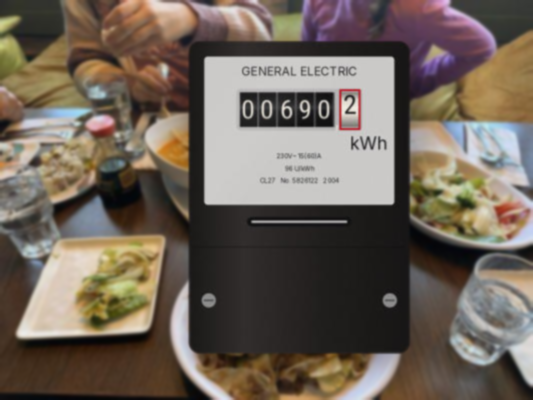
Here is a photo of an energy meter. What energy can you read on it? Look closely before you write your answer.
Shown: 690.2 kWh
